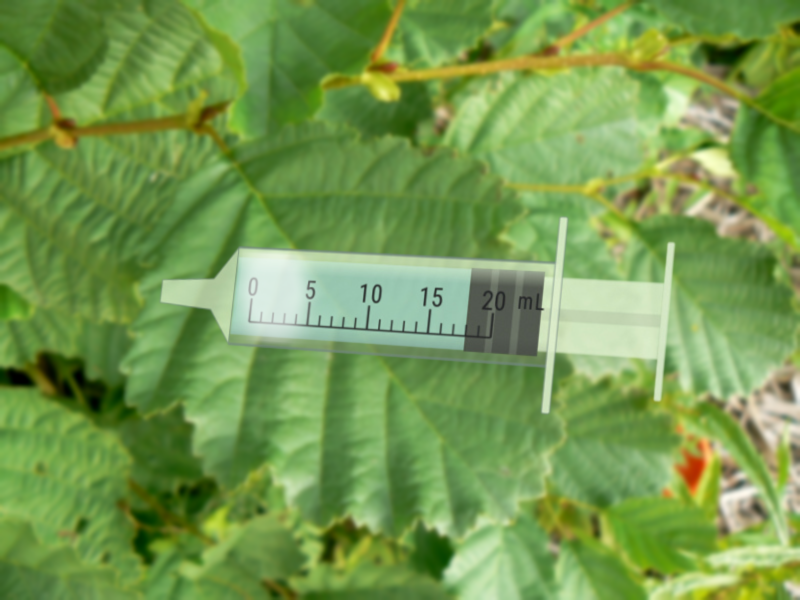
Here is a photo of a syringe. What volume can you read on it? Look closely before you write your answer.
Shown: 18 mL
